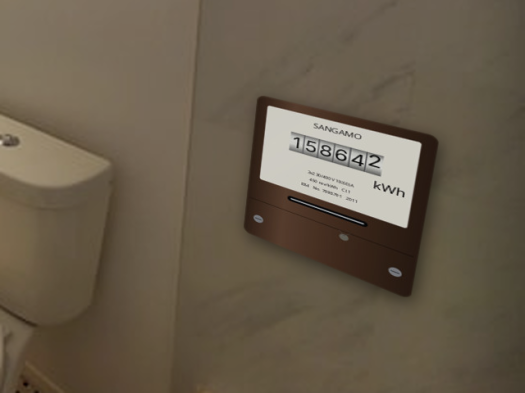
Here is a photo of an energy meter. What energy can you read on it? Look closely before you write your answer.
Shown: 158642 kWh
